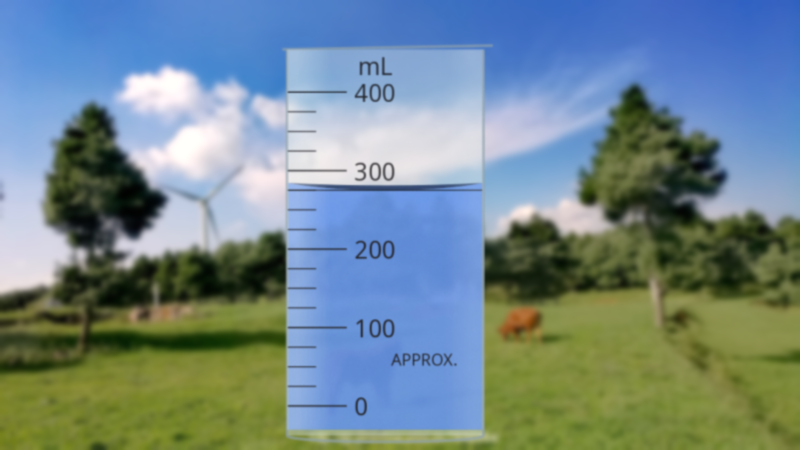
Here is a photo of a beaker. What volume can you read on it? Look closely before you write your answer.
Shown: 275 mL
